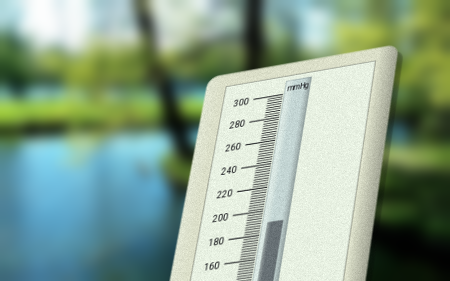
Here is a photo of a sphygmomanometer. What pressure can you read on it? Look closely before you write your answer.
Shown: 190 mmHg
